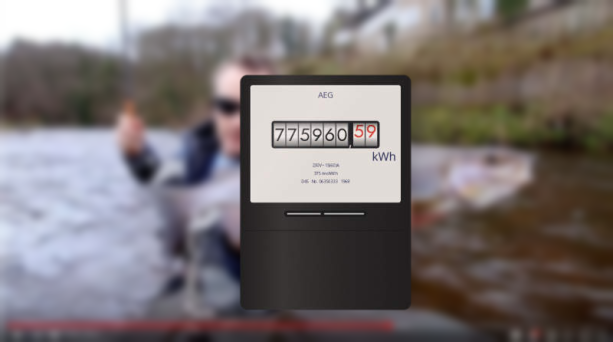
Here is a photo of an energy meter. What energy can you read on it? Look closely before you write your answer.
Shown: 775960.59 kWh
